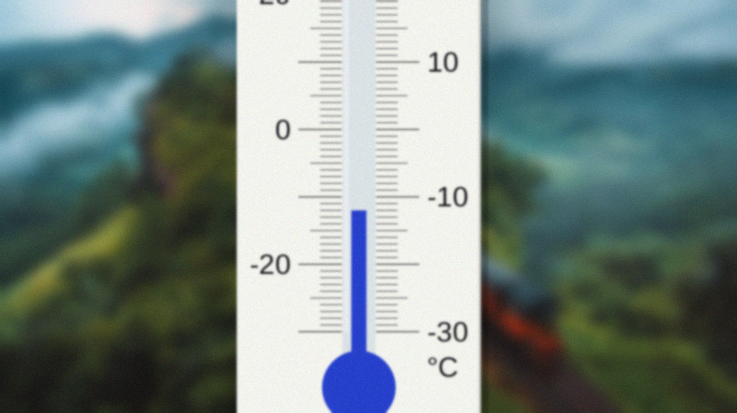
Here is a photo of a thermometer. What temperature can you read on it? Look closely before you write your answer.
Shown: -12 °C
